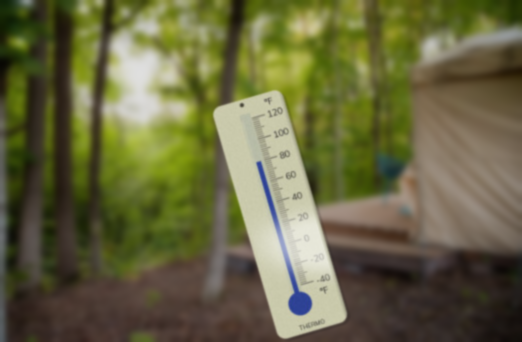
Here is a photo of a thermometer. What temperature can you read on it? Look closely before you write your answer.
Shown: 80 °F
